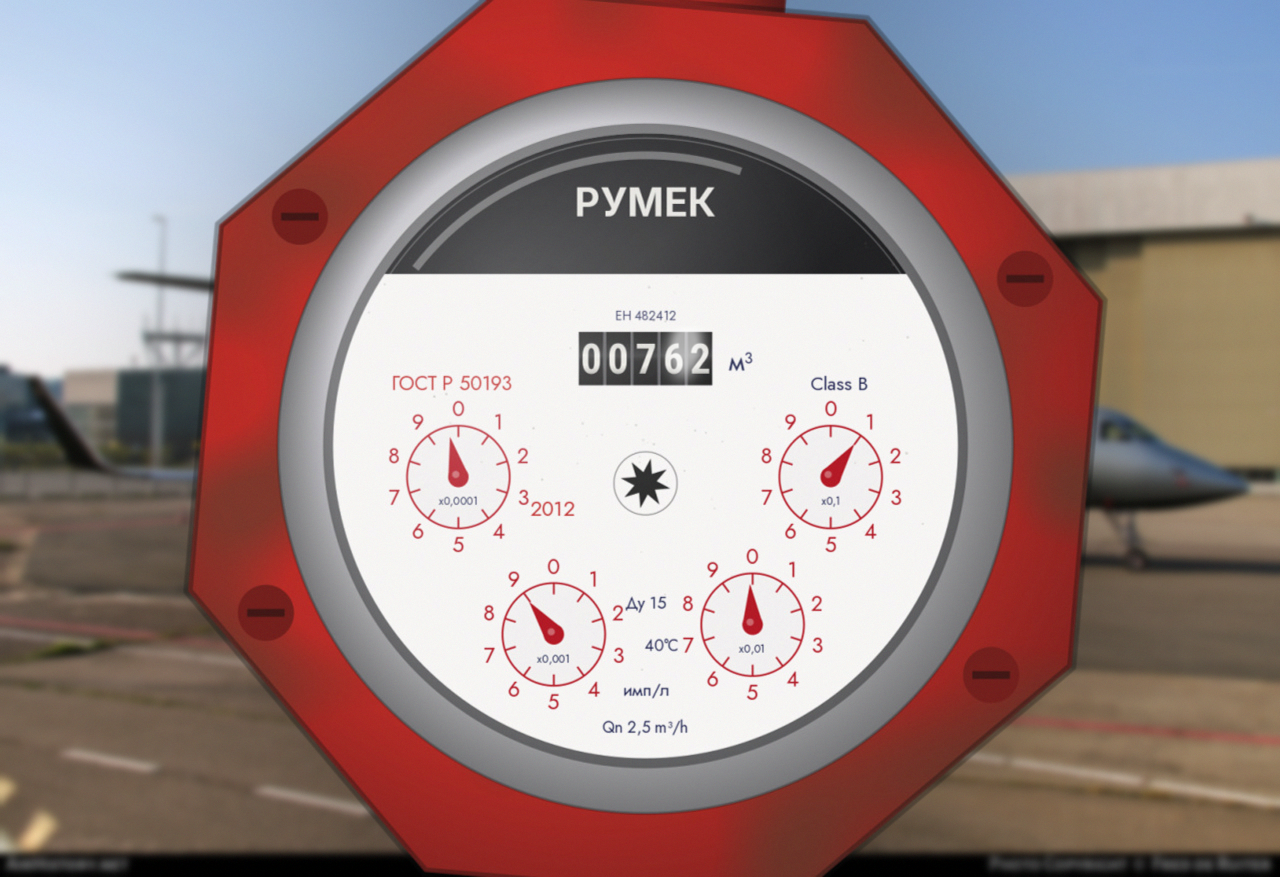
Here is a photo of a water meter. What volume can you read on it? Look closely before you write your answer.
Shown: 762.0989 m³
